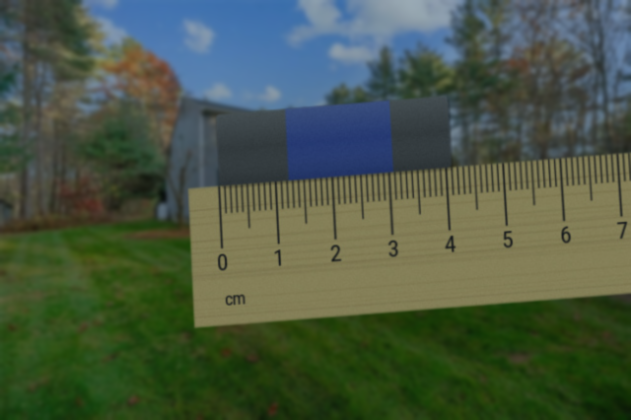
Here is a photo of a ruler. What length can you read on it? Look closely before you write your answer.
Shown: 4.1 cm
